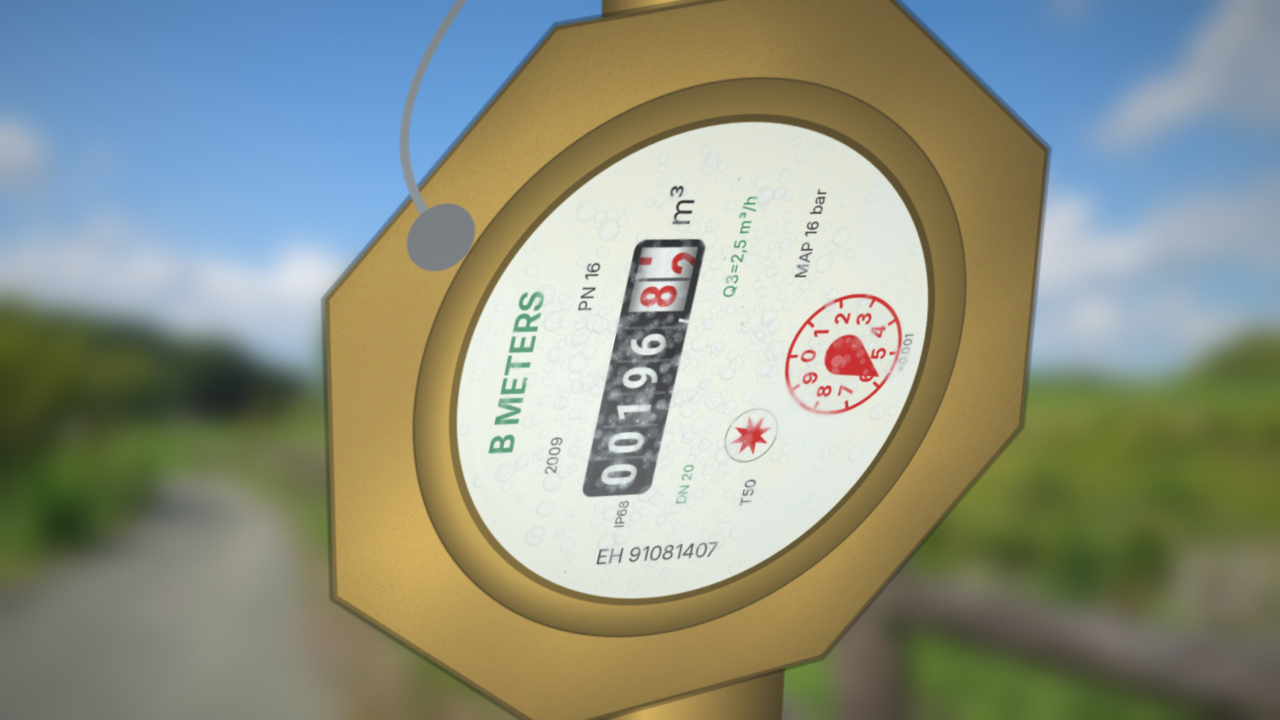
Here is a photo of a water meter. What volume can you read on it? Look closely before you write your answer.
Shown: 196.815 m³
